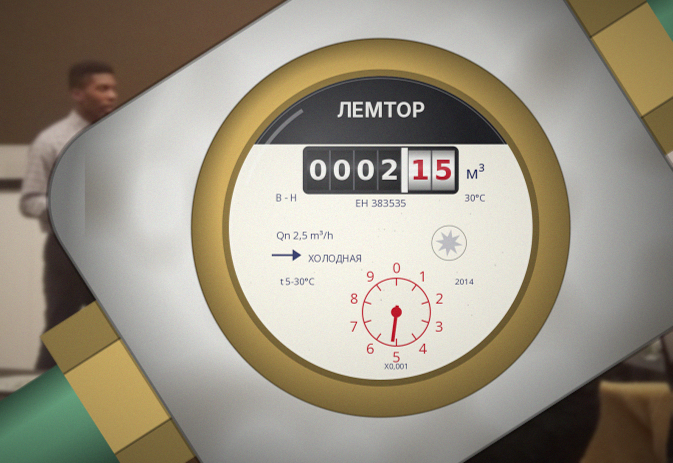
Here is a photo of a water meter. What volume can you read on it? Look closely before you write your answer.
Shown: 2.155 m³
